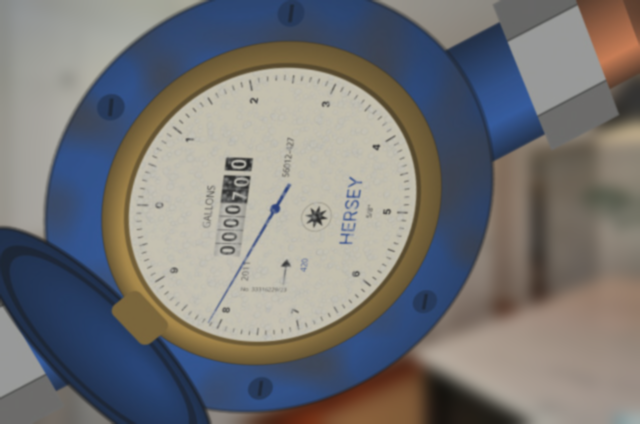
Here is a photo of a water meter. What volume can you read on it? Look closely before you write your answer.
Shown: 698.1 gal
